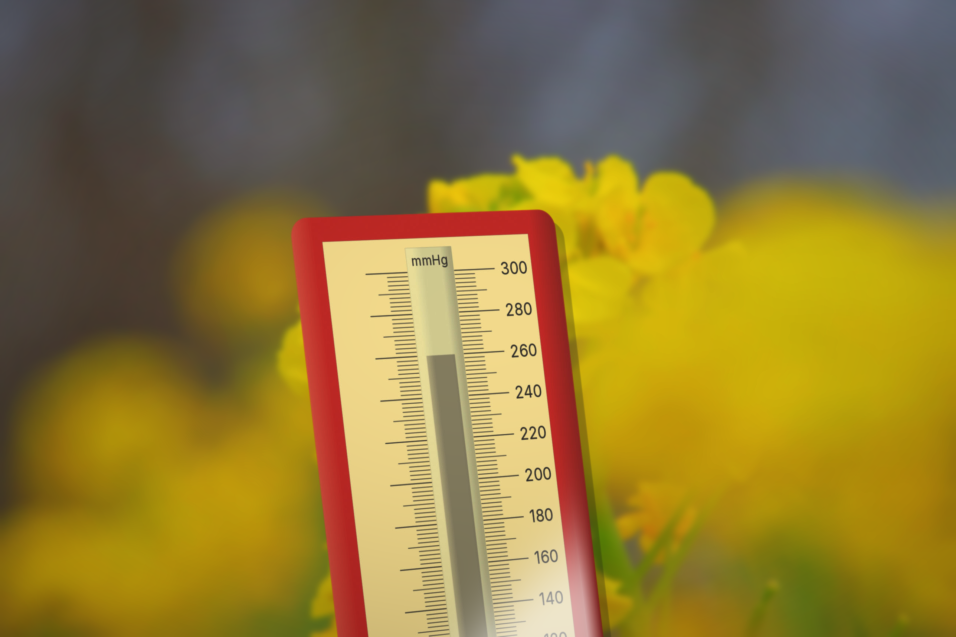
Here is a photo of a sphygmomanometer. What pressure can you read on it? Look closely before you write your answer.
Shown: 260 mmHg
